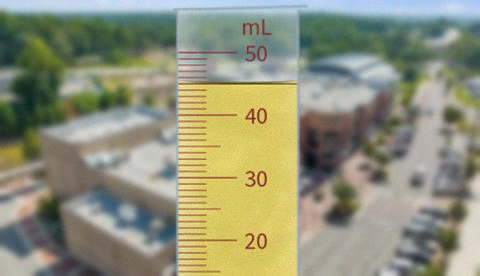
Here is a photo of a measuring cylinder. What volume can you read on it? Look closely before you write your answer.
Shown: 45 mL
